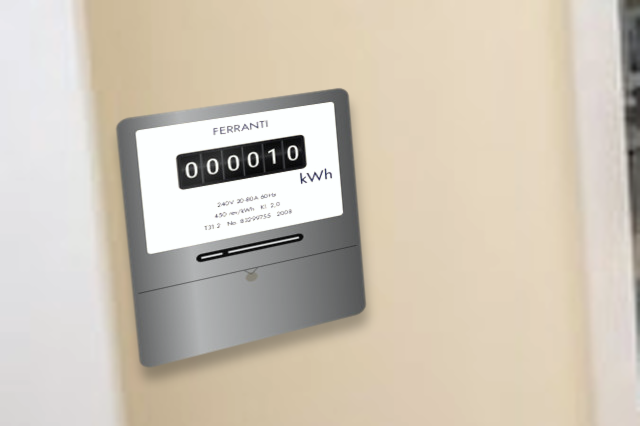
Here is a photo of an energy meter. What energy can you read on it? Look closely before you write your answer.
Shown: 10 kWh
